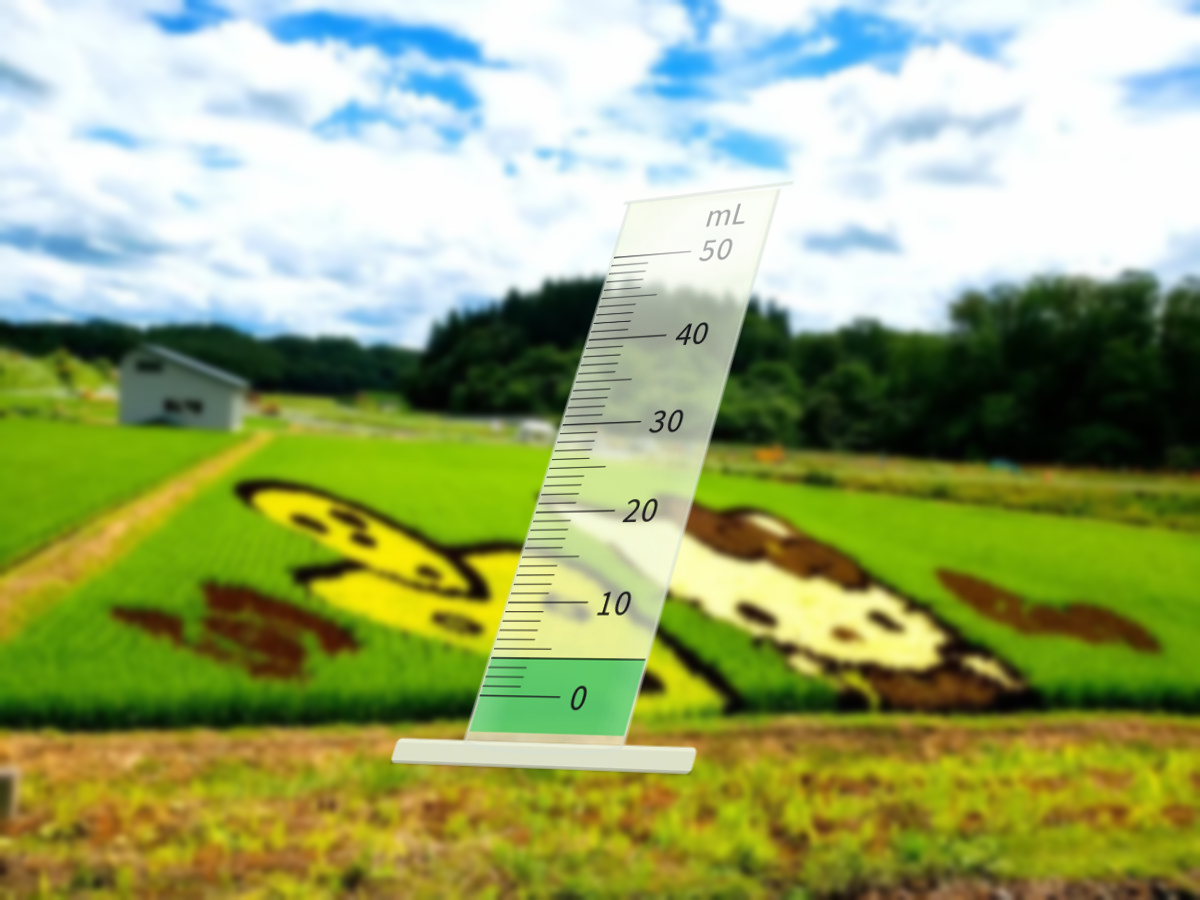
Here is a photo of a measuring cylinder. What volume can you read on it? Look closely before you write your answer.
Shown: 4 mL
